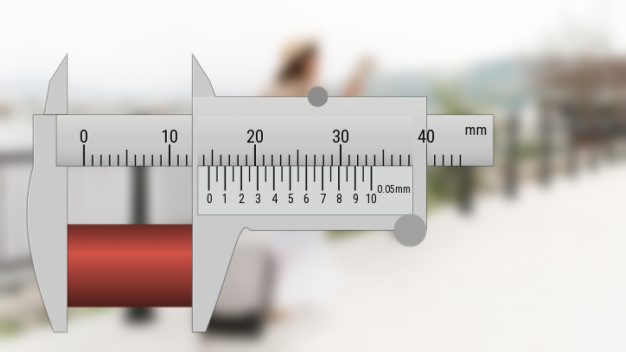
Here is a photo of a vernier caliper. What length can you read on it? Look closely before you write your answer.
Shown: 14.6 mm
